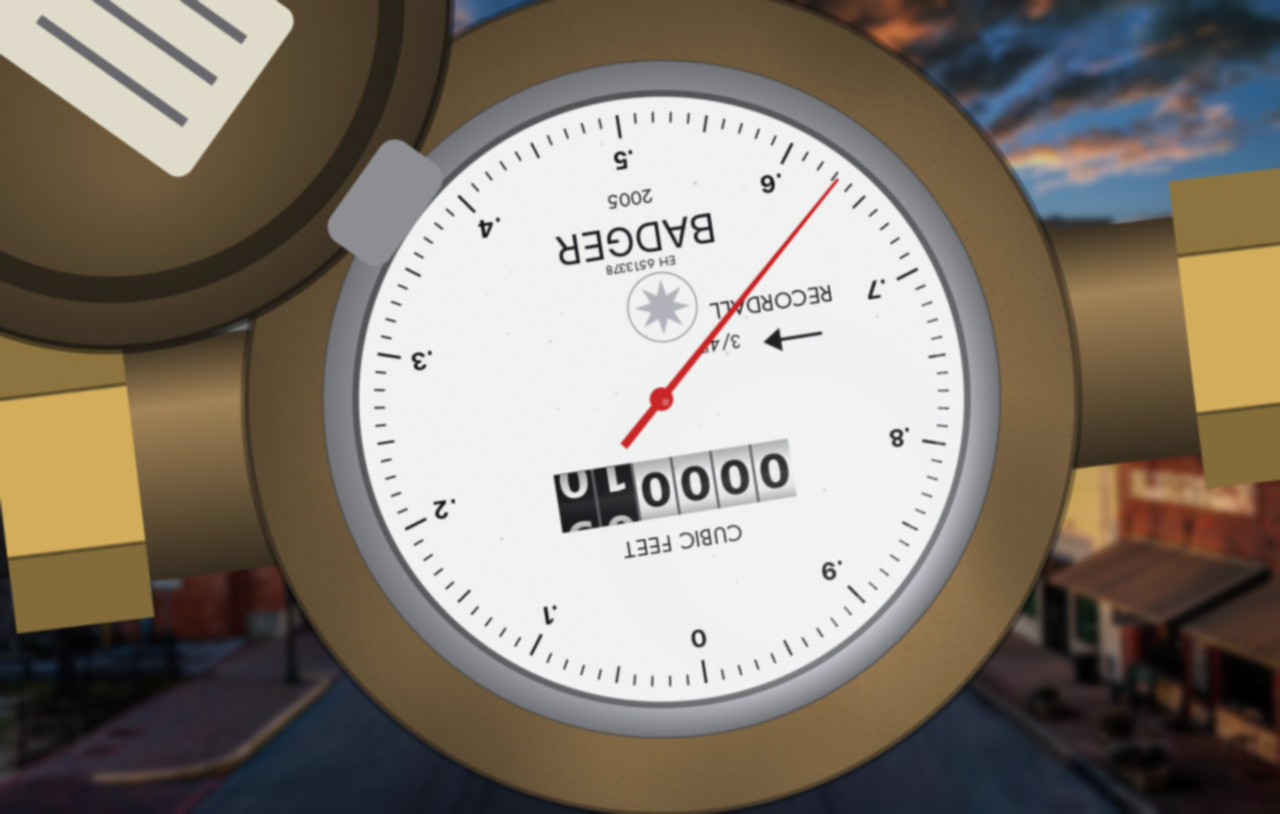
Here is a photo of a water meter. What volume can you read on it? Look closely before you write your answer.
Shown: 9.63 ft³
